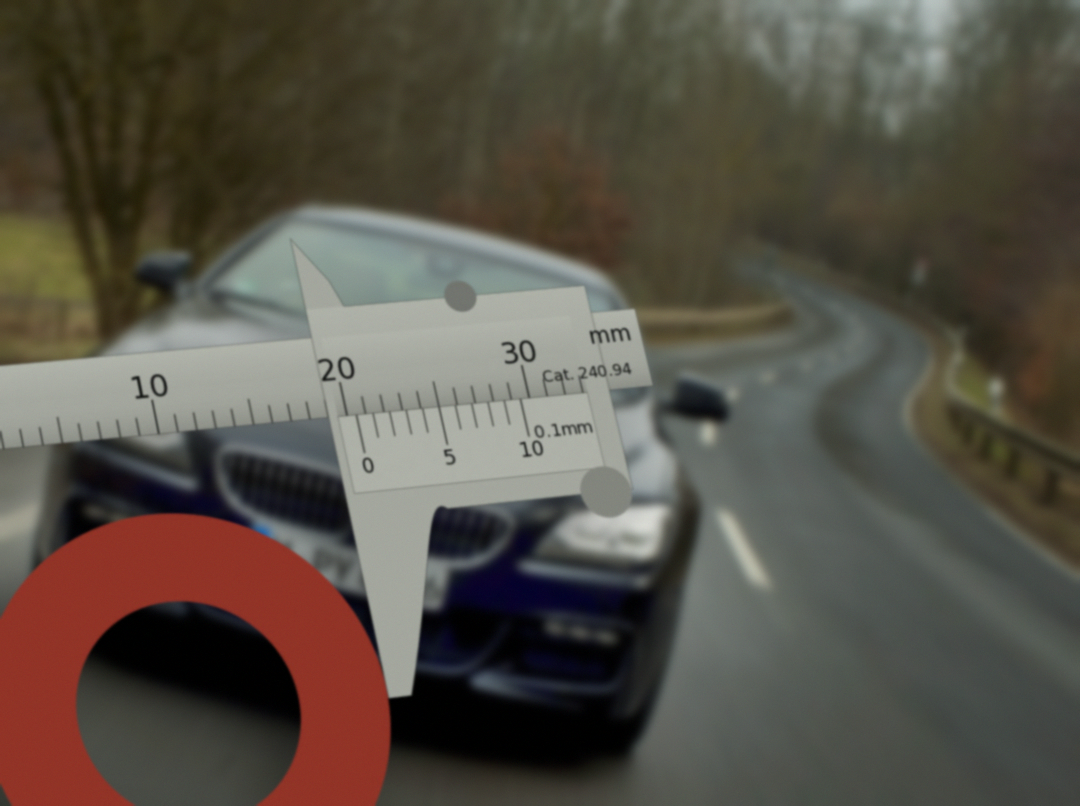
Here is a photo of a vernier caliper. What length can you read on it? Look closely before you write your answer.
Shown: 20.5 mm
